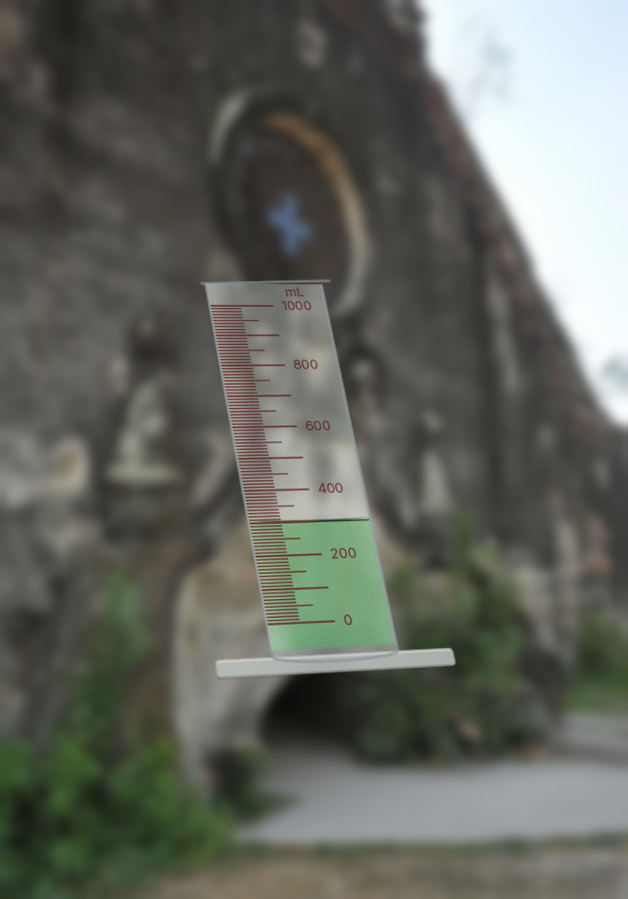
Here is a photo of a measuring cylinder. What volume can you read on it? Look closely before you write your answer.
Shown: 300 mL
